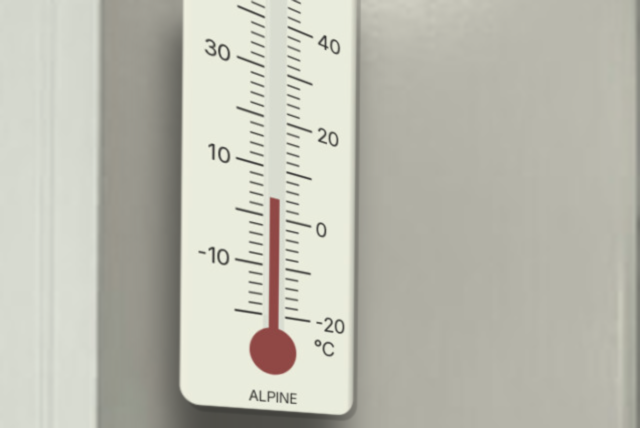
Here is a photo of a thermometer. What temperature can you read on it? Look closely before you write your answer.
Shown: 4 °C
